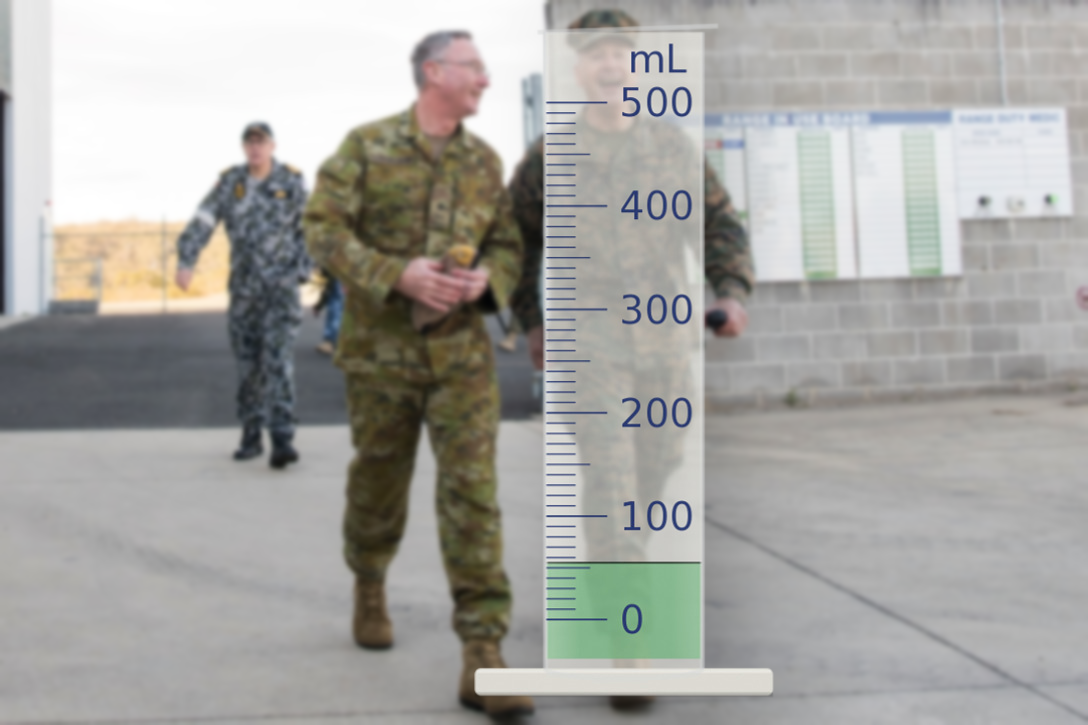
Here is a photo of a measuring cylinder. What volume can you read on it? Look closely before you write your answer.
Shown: 55 mL
